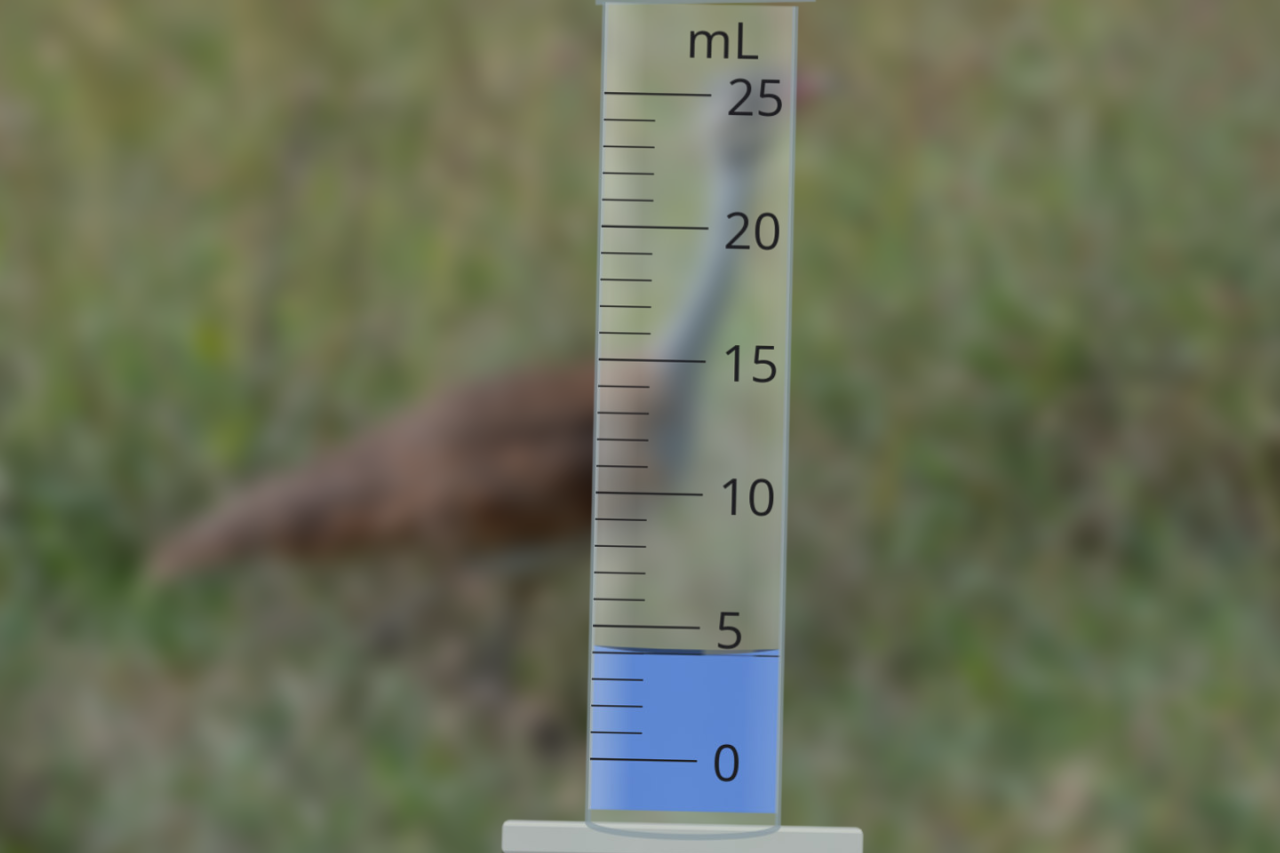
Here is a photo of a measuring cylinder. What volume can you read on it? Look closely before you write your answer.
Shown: 4 mL
